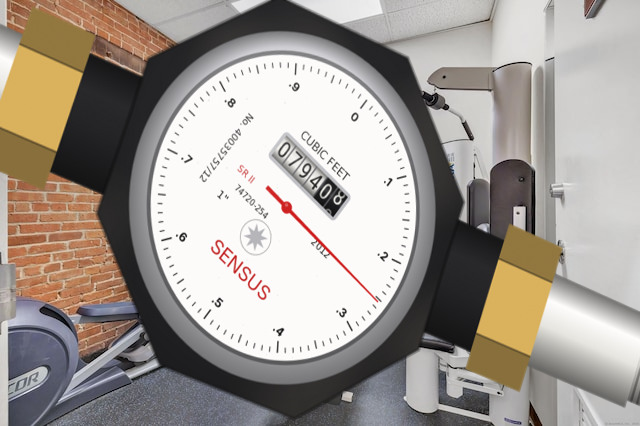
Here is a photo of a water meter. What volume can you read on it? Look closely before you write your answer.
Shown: 79408.25 ft³
